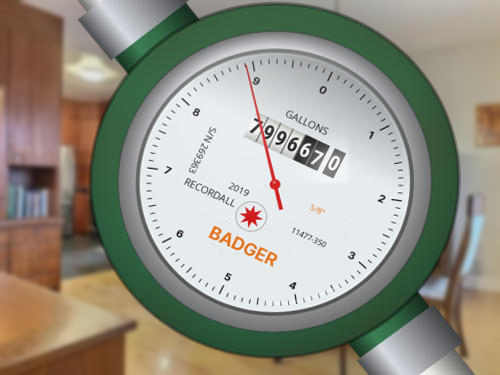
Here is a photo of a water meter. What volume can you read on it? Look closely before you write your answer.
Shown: 7996668.9 gal
